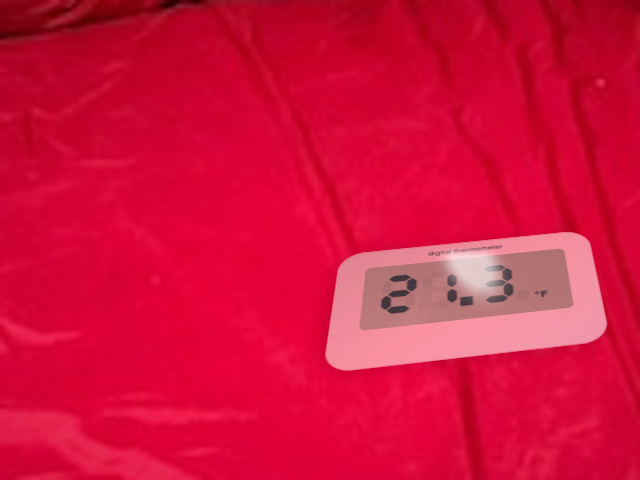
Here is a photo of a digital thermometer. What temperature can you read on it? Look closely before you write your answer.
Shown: 21.3 °F
